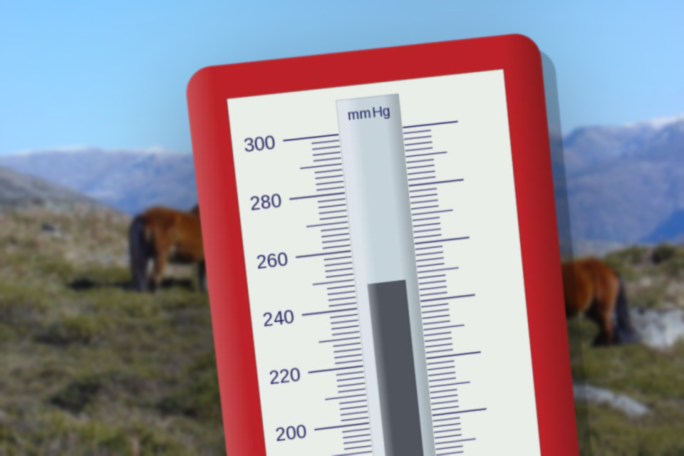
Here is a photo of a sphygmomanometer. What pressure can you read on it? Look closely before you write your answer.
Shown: 248 mmHg
